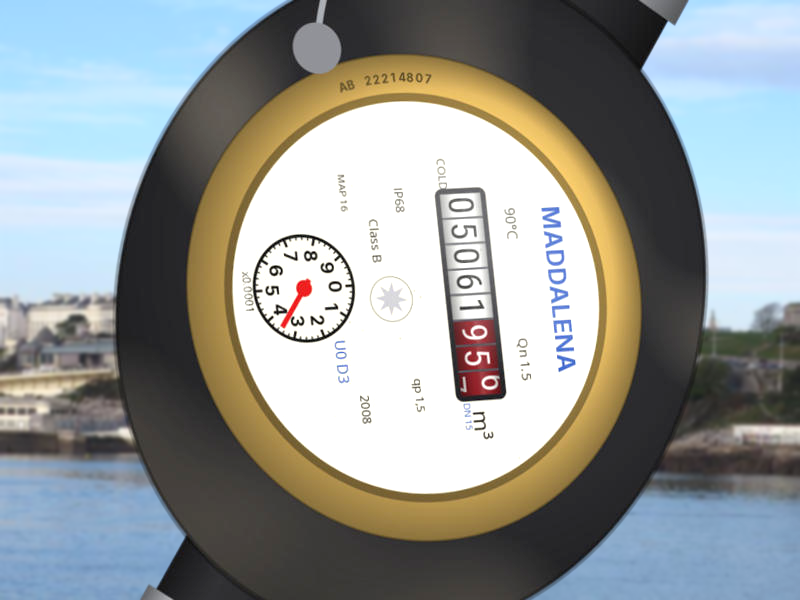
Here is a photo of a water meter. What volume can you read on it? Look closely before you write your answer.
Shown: 5061.9563 m³
